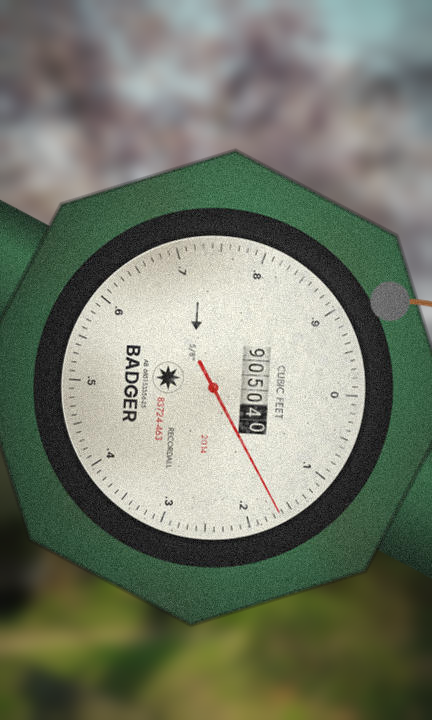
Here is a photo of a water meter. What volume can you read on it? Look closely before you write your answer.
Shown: 905040.16 ft³
